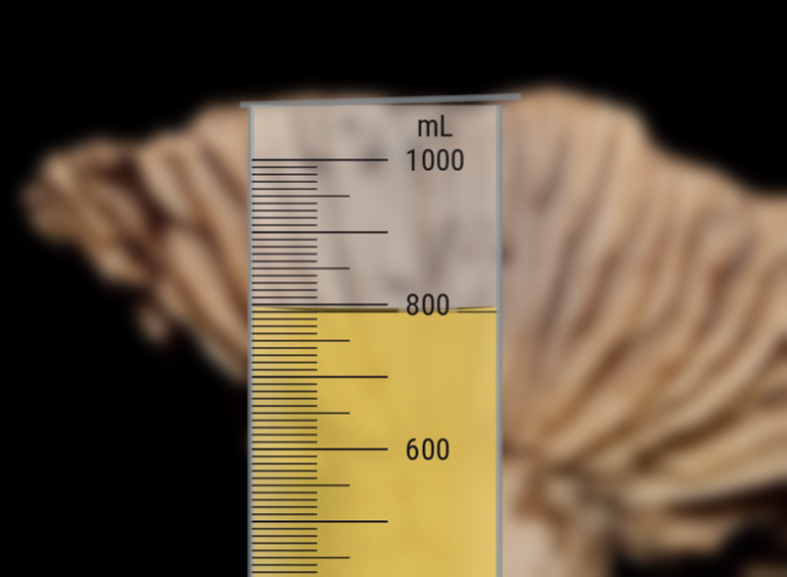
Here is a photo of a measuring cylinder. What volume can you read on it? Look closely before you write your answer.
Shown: 790 mL
